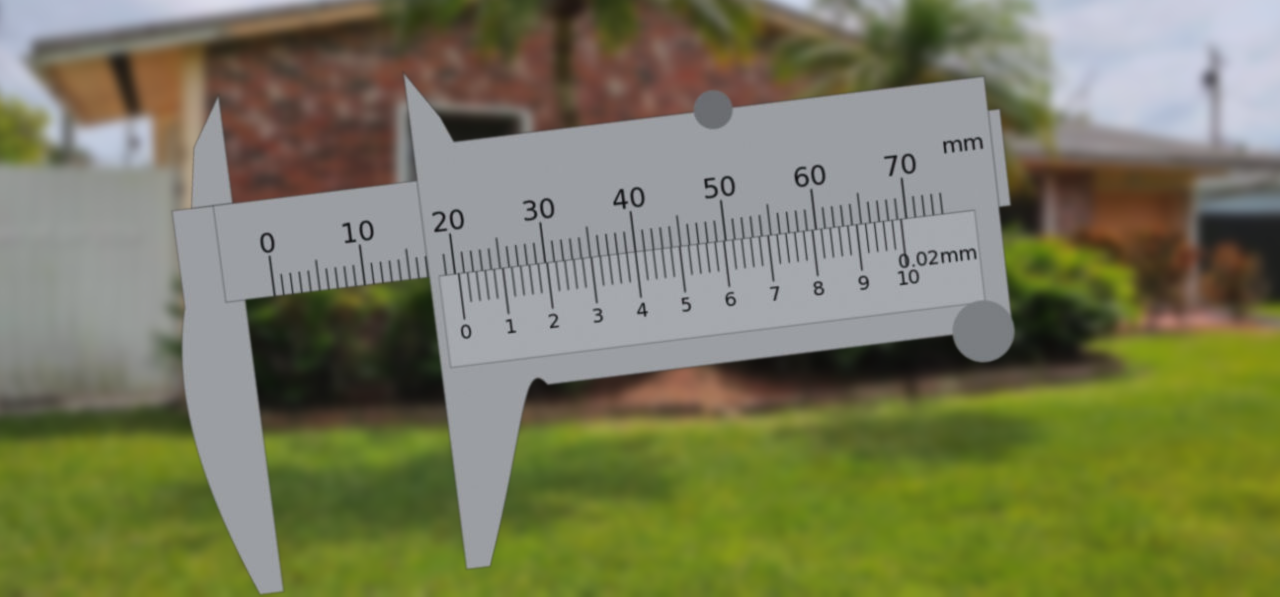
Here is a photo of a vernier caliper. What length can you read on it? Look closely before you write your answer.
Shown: 20.4 mm
